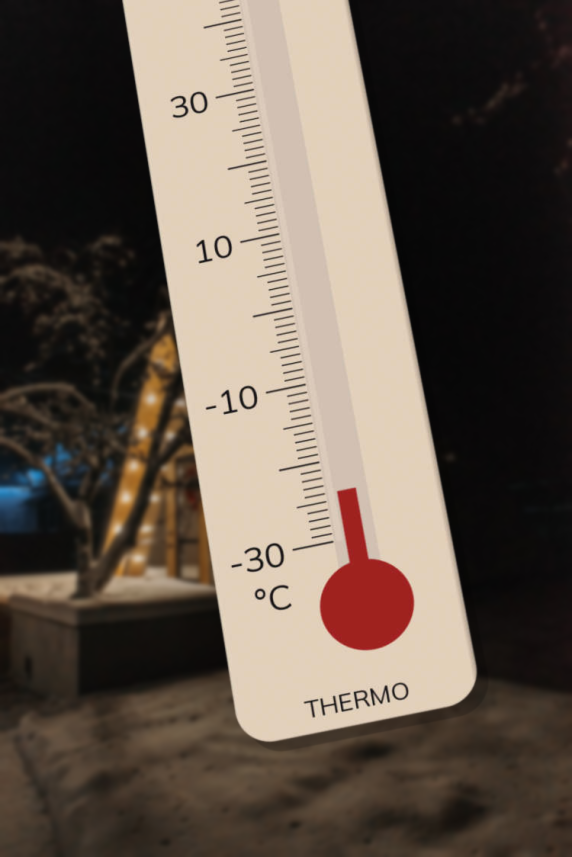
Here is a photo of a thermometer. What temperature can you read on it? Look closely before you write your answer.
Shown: -24 °C
